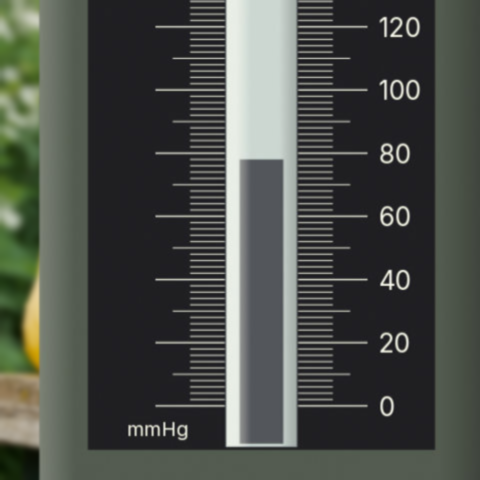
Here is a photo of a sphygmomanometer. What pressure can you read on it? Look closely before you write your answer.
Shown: 78 mmHg
